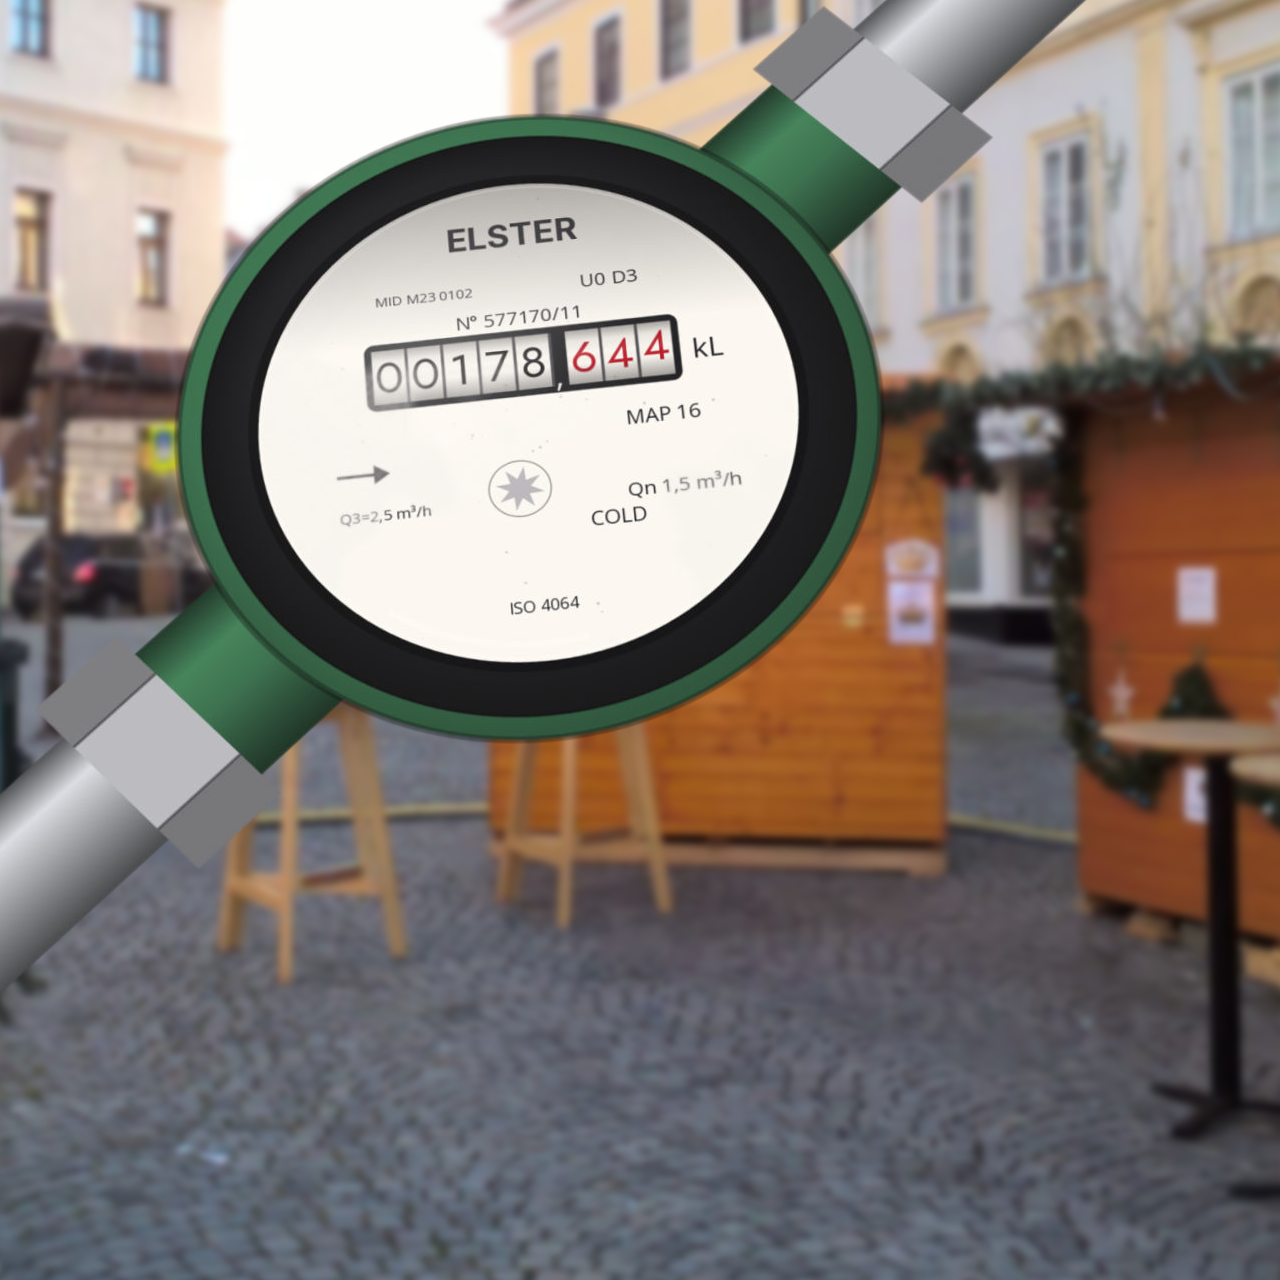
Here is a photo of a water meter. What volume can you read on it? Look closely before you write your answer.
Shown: 178.644 kL
